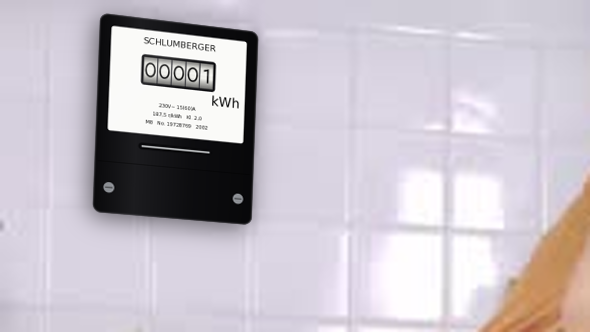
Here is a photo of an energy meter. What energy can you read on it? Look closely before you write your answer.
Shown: 1 kWh
